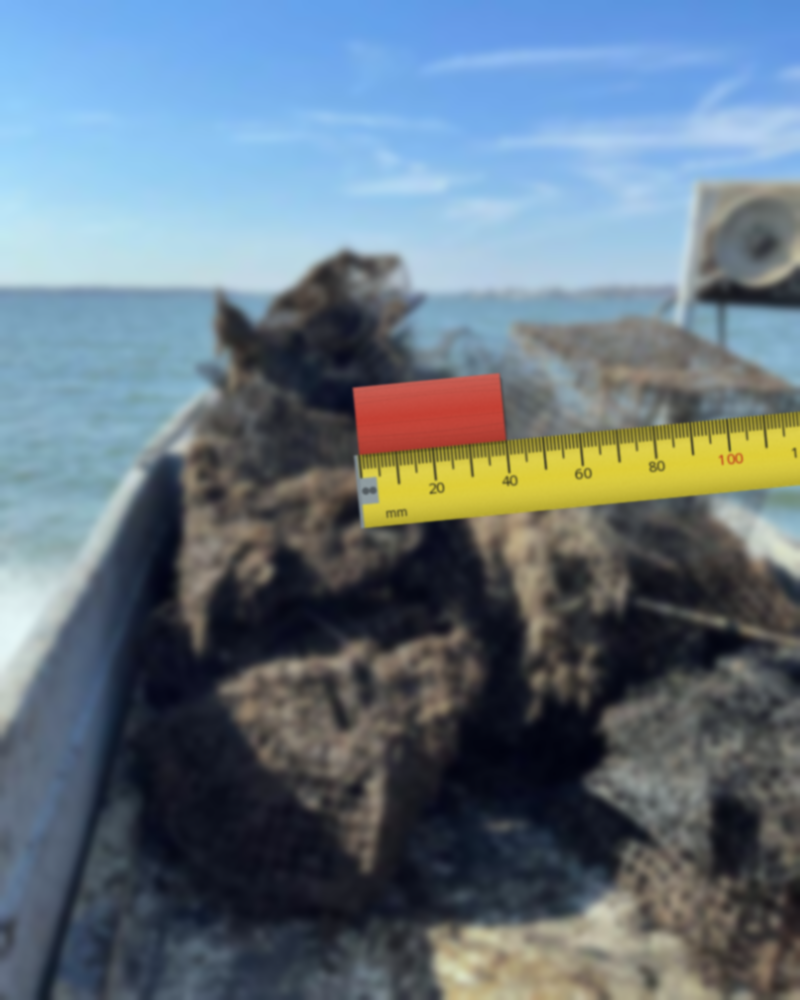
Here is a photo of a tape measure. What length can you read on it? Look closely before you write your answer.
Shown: 40 mm
